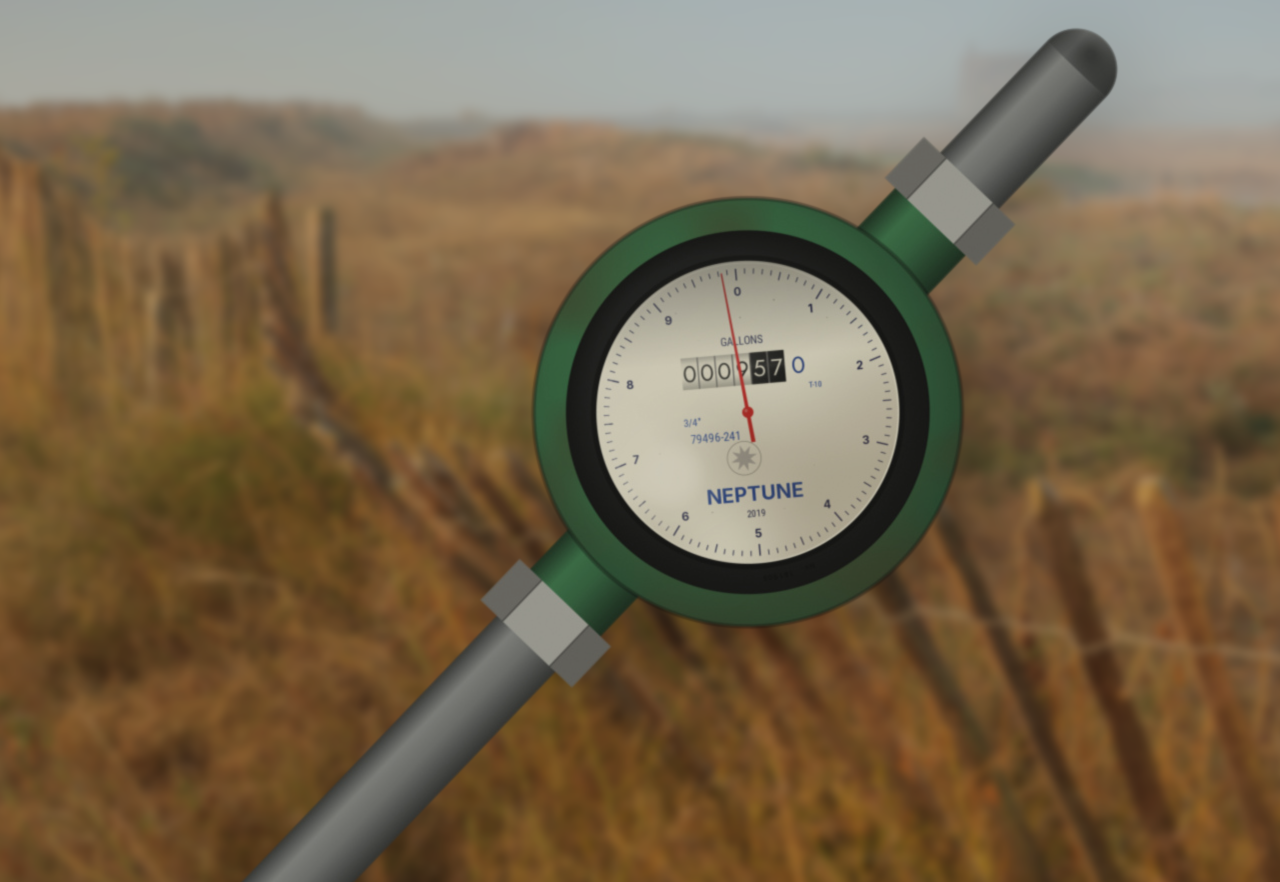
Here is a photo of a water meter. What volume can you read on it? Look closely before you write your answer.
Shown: 9569.8 gal
